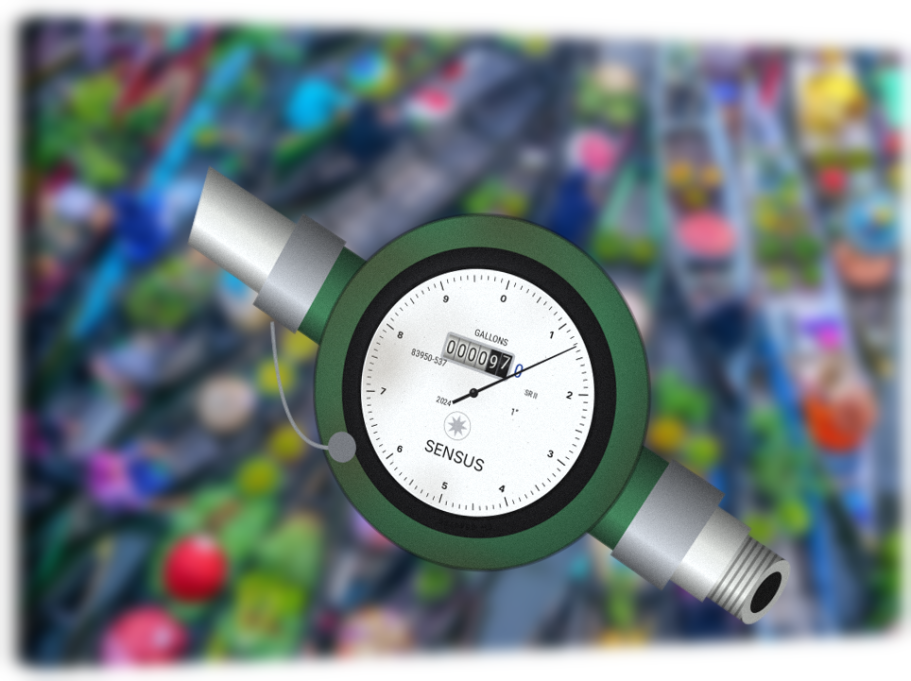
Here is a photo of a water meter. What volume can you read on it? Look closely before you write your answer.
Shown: 971.3 gal
